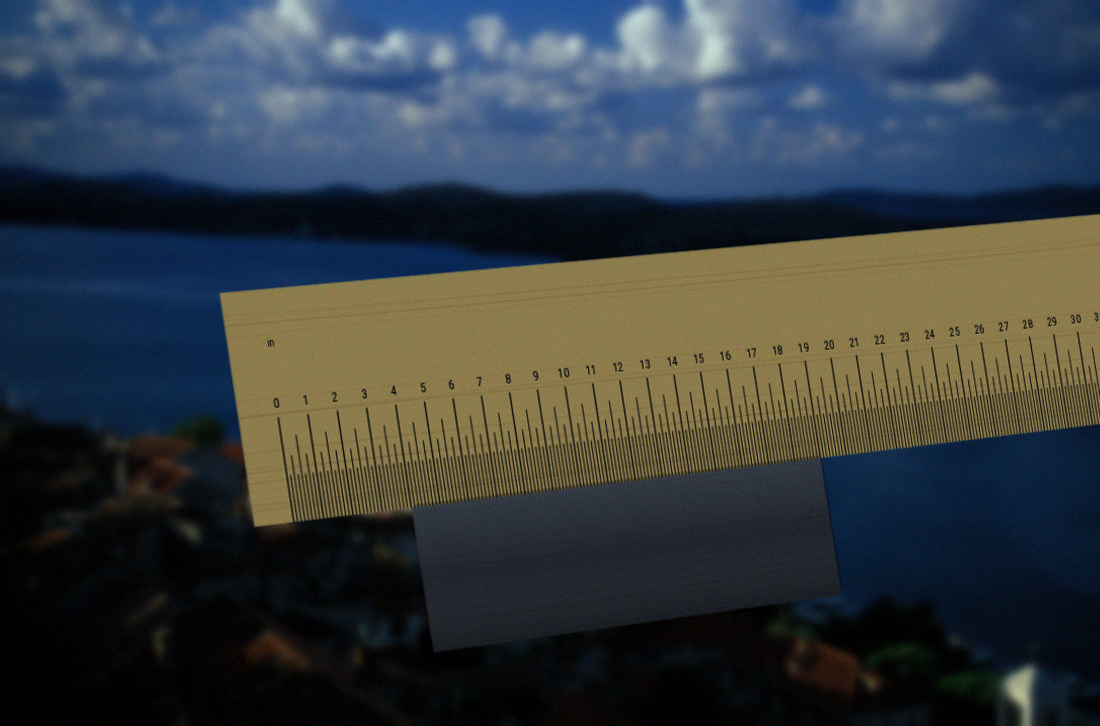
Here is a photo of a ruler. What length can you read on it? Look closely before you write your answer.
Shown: 15 in
